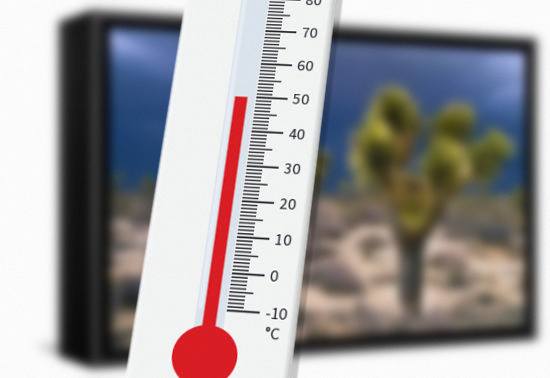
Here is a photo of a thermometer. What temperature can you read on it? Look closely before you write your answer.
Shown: 50 °C
